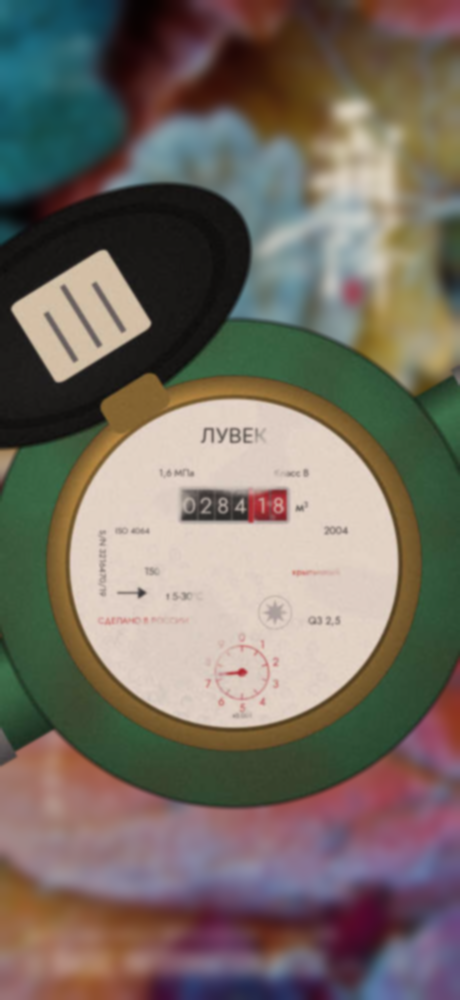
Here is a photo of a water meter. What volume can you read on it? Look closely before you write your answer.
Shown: 284.187 m³
